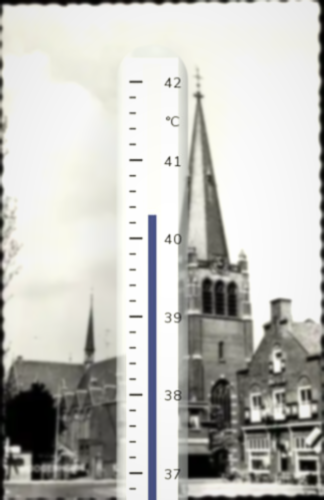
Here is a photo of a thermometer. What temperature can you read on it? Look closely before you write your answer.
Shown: 40.3 °C
